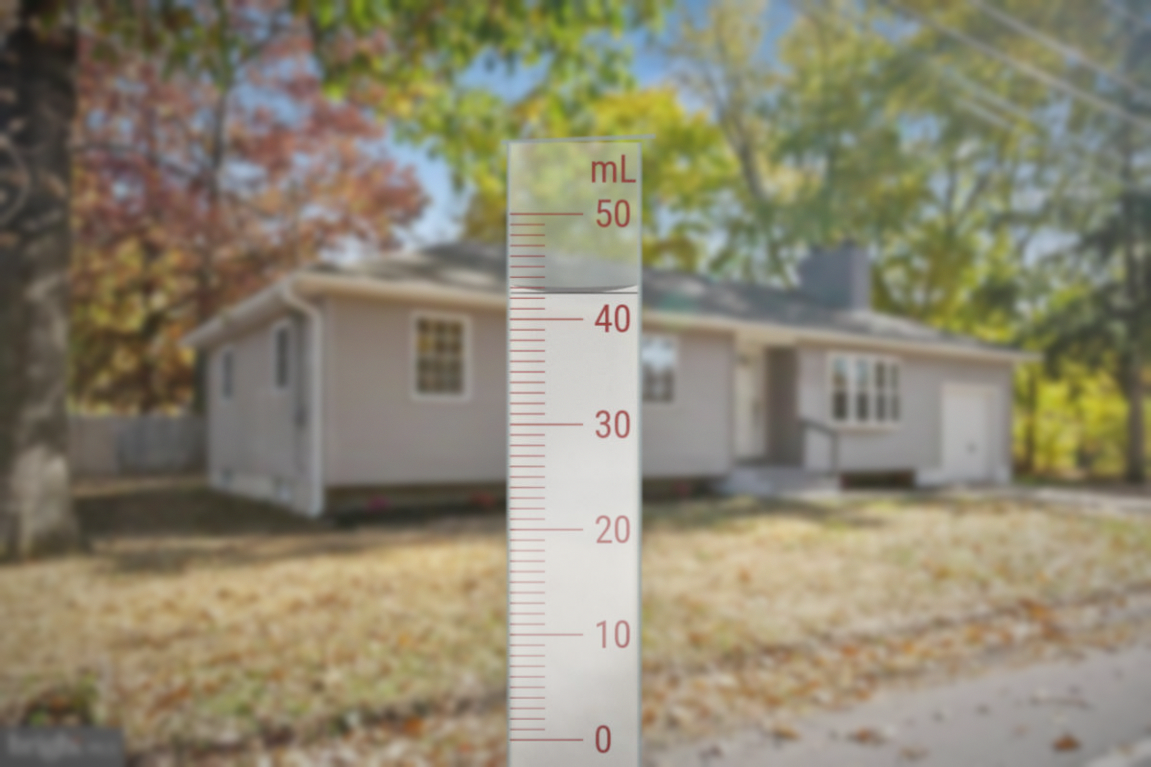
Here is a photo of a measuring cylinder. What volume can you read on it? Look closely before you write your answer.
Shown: 42.5 mL
